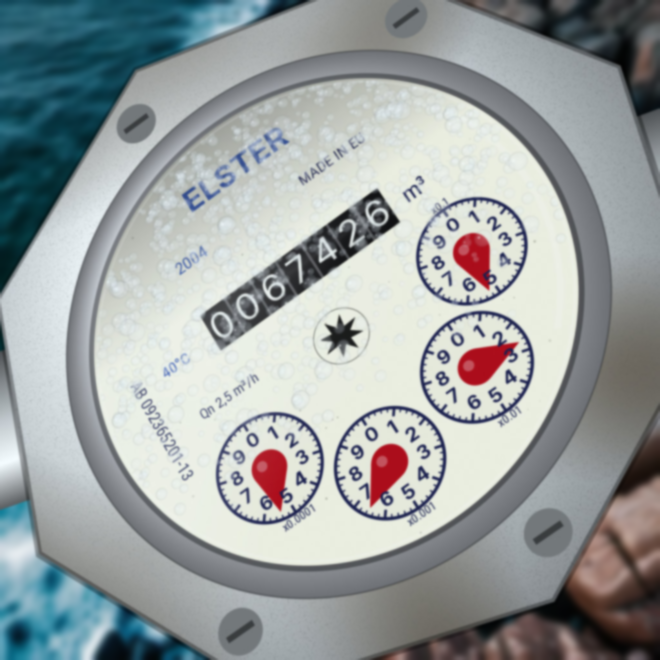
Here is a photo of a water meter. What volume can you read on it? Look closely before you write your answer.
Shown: 67426.5265 m³
